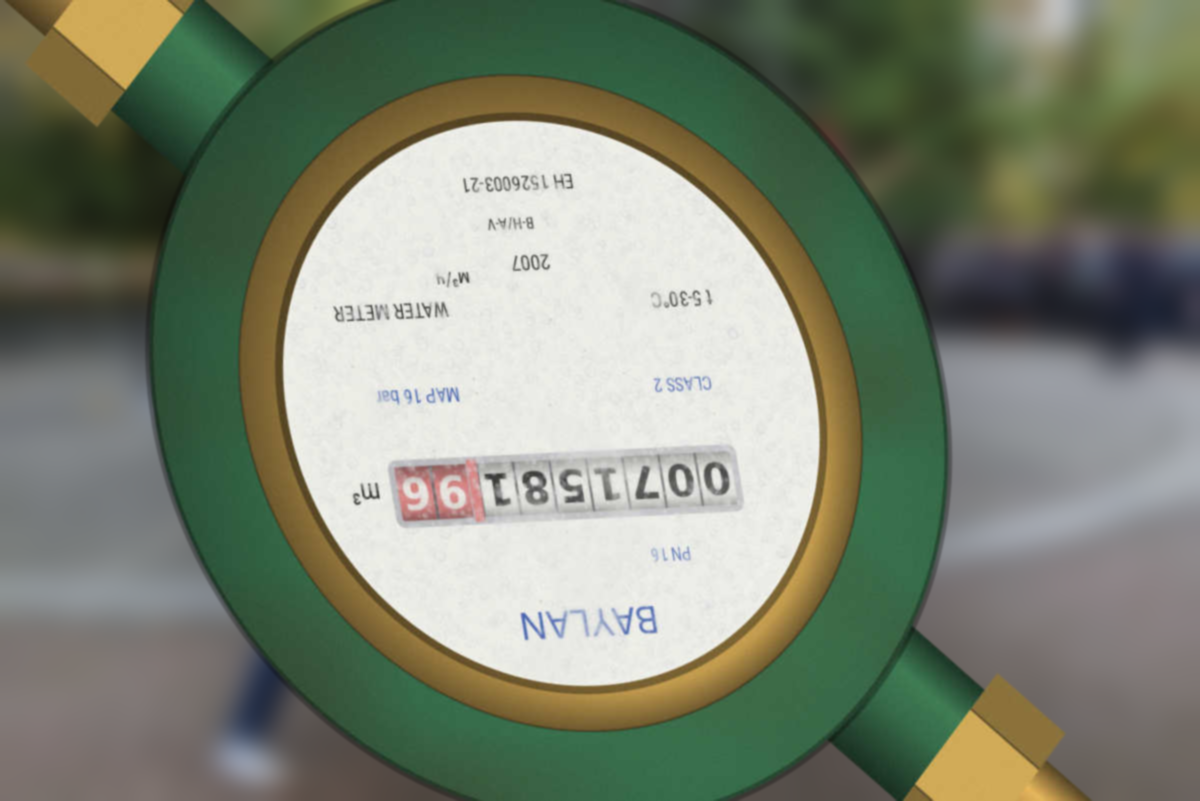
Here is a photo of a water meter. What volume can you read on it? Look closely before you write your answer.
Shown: 71581.96 m³
